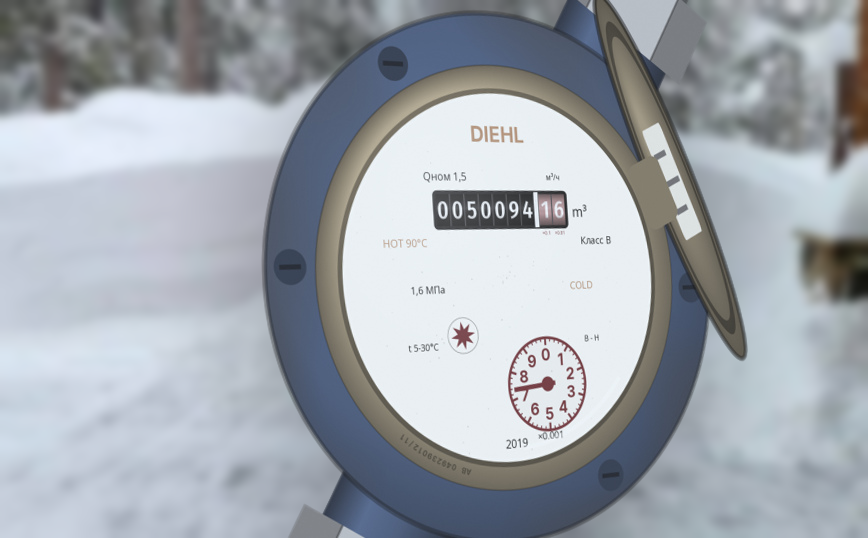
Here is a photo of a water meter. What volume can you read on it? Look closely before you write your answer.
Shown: 50094.167 m³
